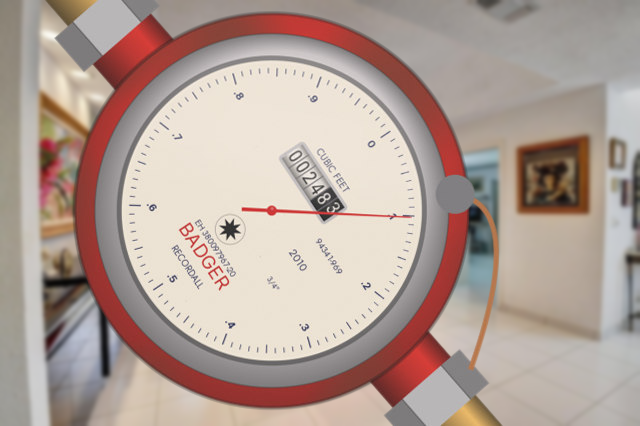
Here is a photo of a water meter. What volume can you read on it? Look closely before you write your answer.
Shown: 2483.10 ft³
